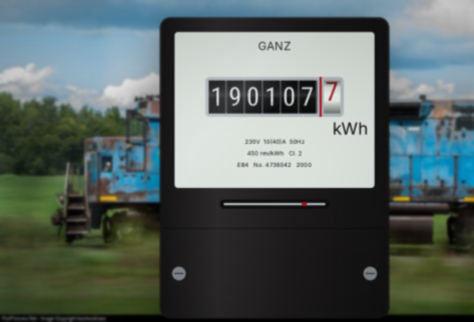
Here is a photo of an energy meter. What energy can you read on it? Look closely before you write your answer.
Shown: 190107.7 kWh
